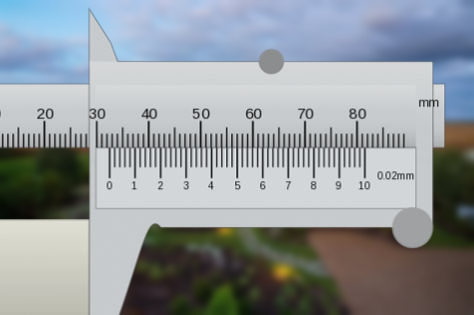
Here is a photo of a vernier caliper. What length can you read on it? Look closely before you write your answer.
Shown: 32.5 mm
